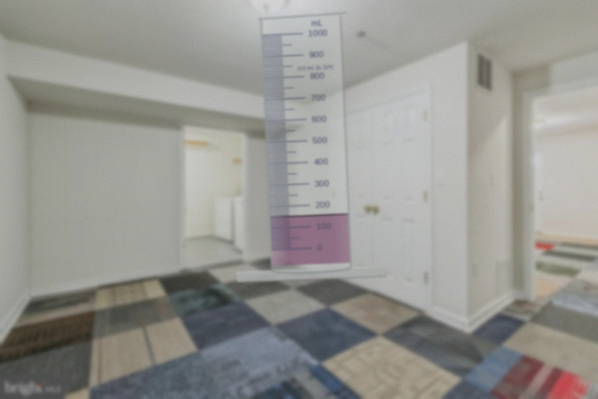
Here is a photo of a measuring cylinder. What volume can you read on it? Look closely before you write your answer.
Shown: 150 mL
